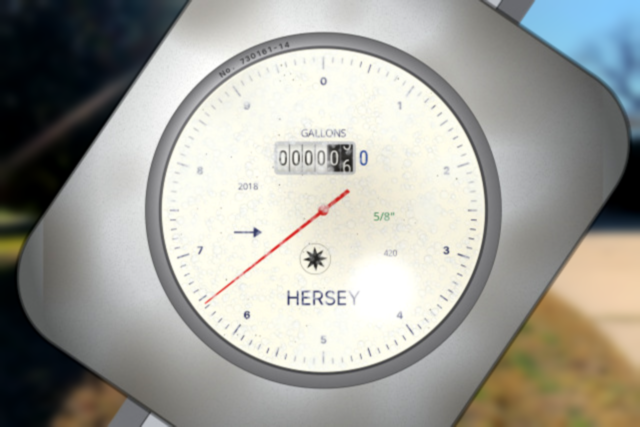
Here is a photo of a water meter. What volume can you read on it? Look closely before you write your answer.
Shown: 56.4 gal
